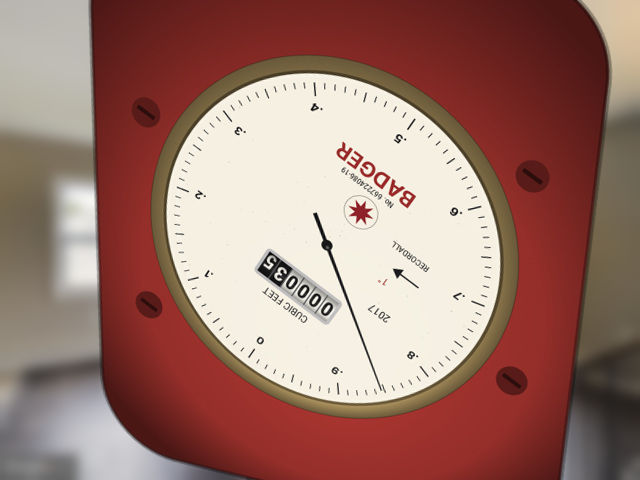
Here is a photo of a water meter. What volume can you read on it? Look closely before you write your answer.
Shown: 34.85 ft³
